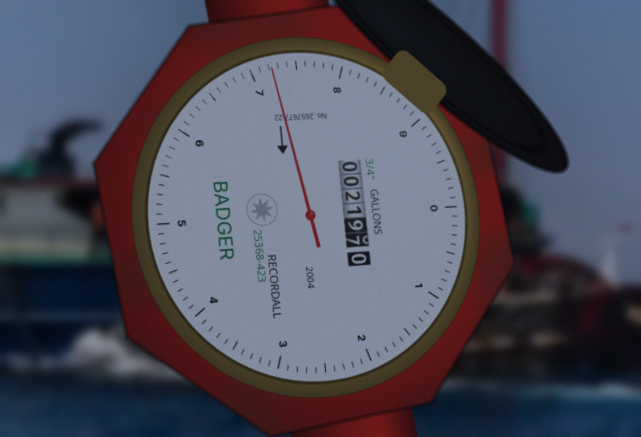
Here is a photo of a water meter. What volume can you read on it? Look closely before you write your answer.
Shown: 21967.2 gal
